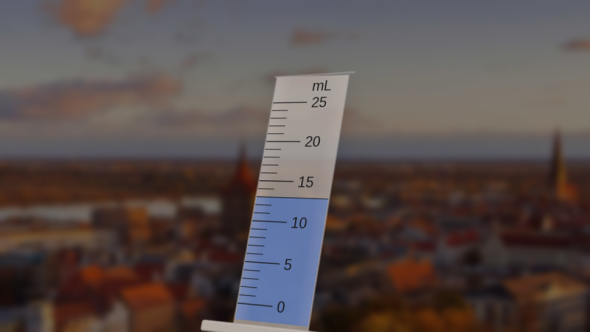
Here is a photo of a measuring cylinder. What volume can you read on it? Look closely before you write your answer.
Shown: 13 mL
